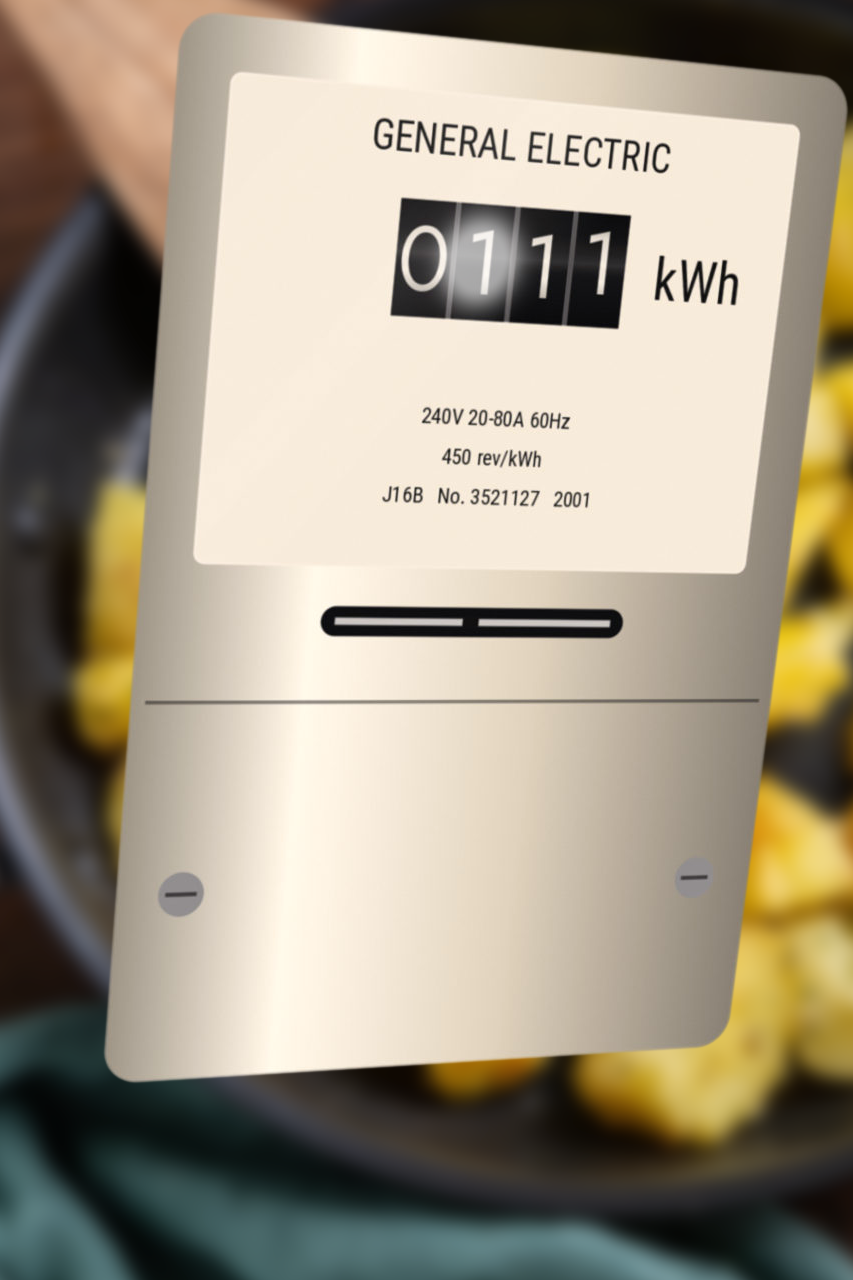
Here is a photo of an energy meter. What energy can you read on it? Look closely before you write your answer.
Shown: 111 kWh
